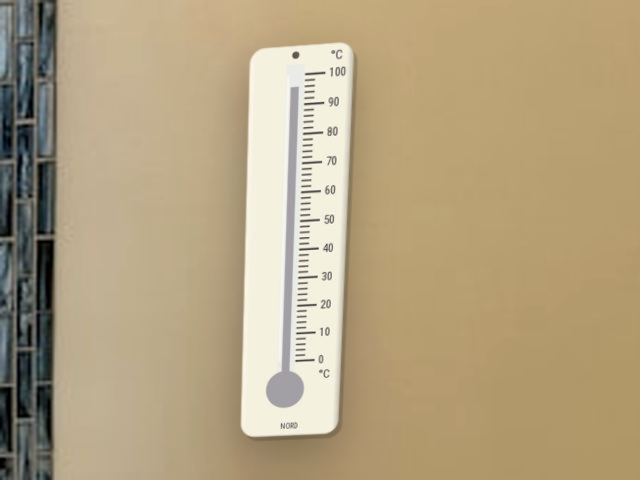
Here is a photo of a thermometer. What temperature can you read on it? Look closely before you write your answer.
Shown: 96 °C
